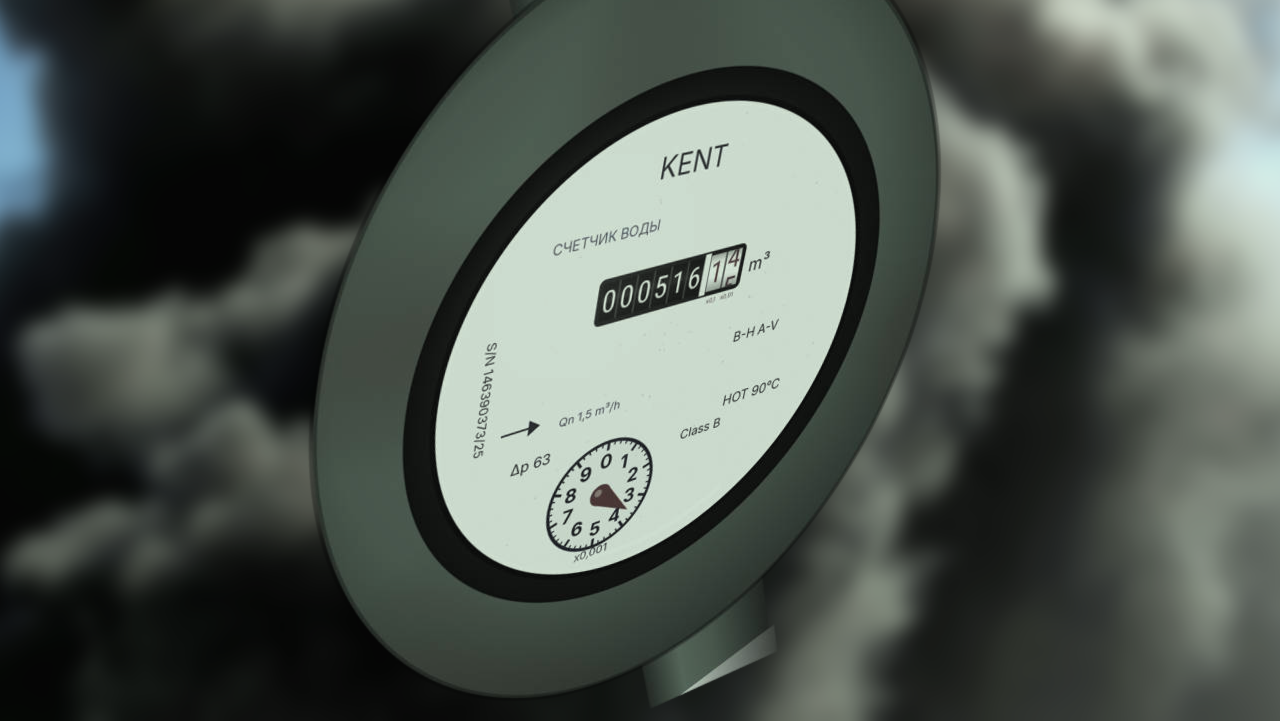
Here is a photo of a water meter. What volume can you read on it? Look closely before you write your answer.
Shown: 516.143 m³
